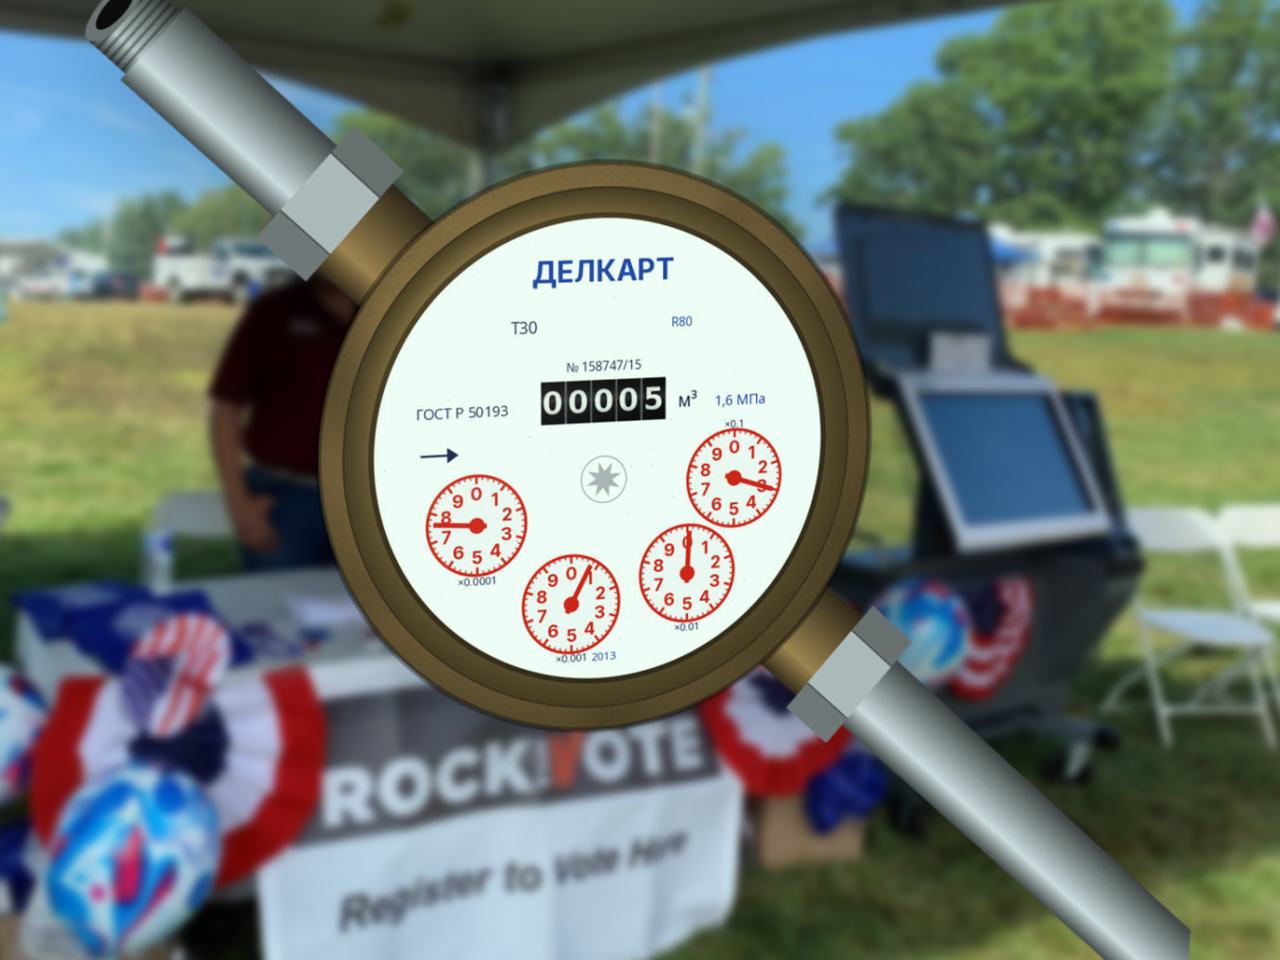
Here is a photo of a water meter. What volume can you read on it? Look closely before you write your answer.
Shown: 5.3007 m³
